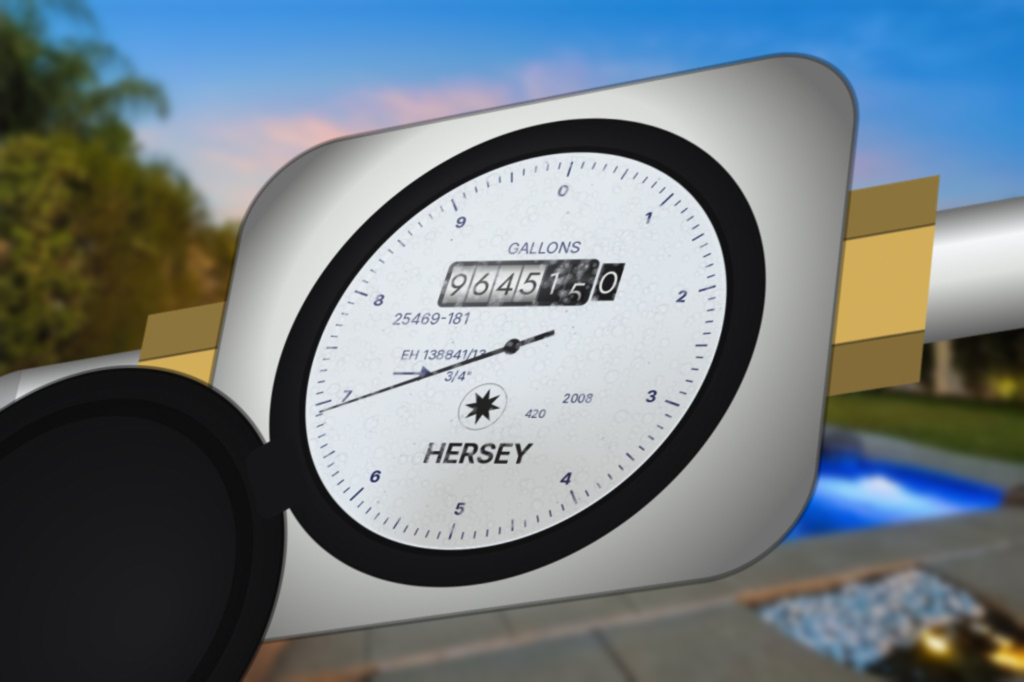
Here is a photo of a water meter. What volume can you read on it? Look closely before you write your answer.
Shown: 9645146.9 gal
